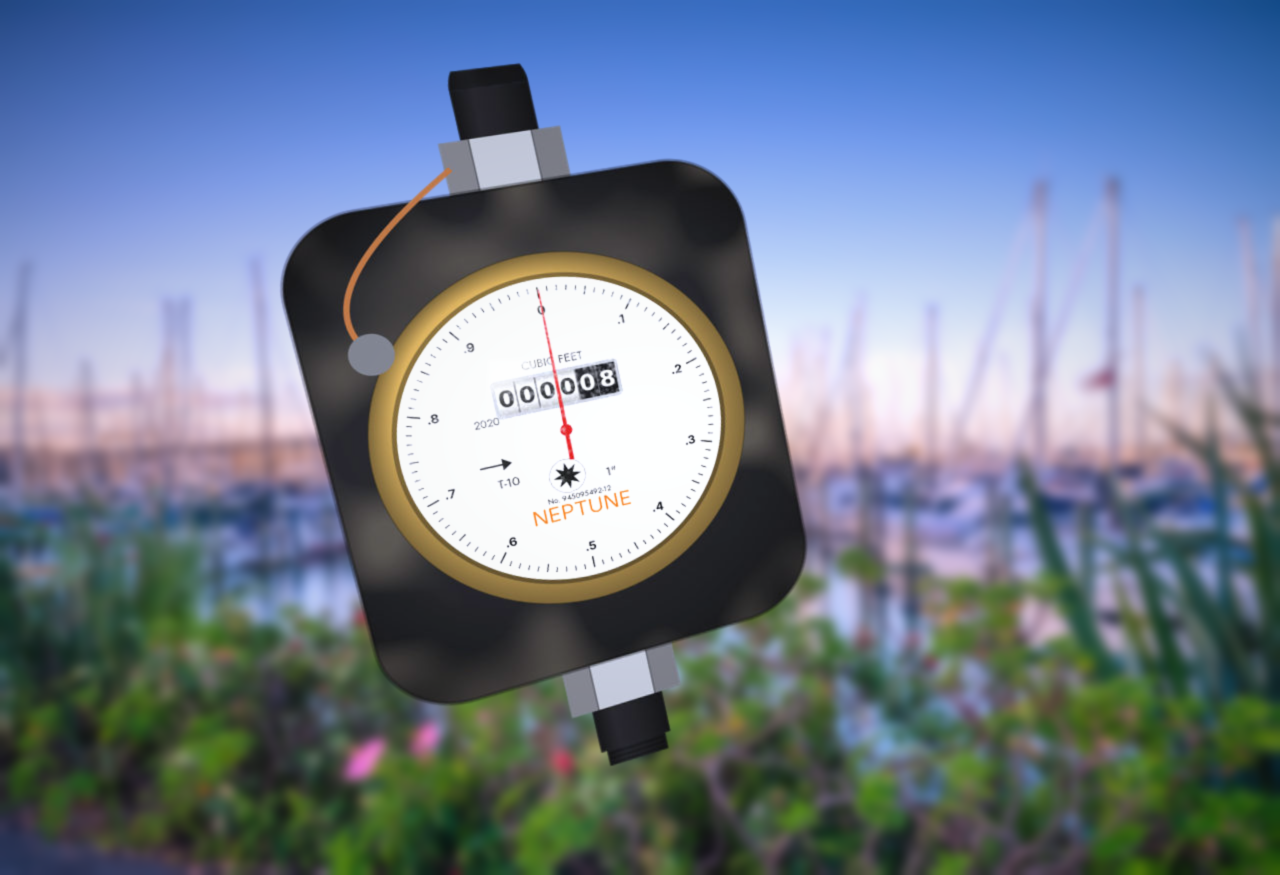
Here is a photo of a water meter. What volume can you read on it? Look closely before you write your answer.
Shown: 8.00 ft³
